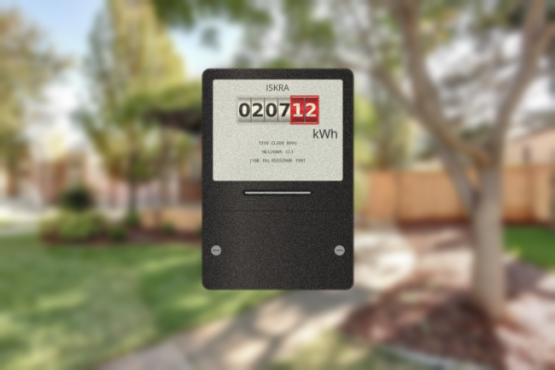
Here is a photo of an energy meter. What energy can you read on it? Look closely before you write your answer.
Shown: 207.12 kWh
